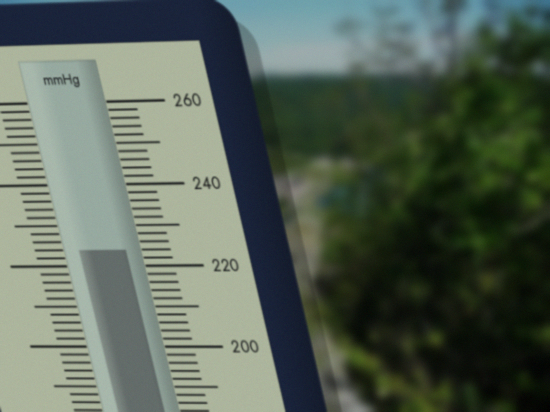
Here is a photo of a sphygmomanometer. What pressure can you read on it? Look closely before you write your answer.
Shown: 224 mmHg
